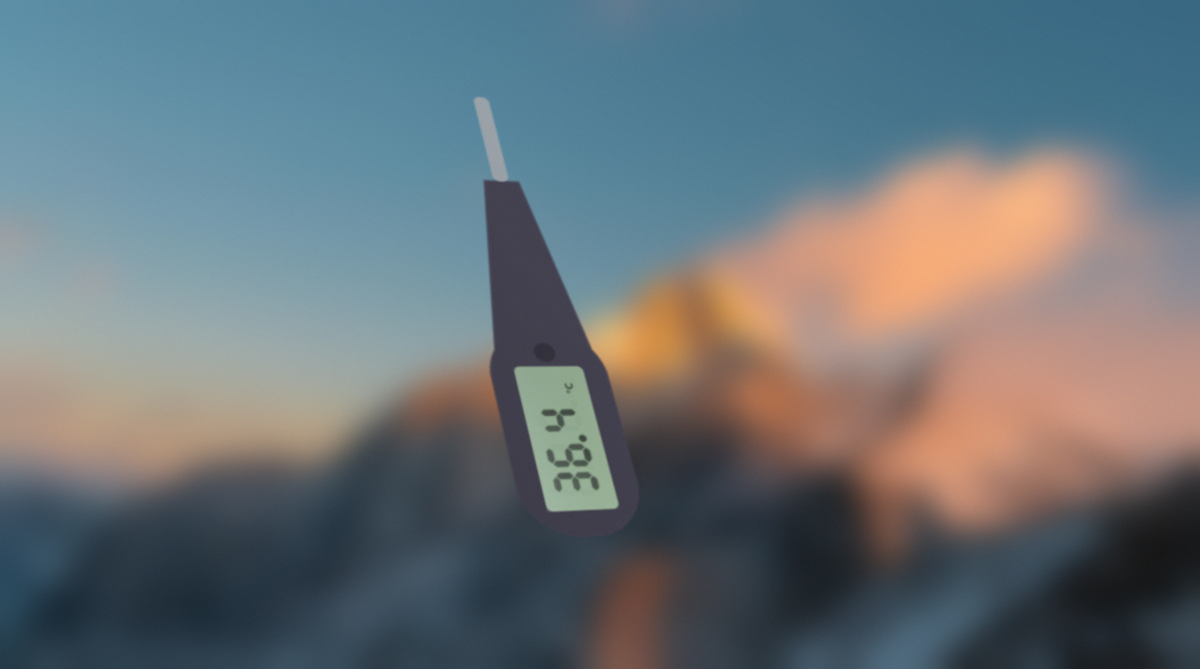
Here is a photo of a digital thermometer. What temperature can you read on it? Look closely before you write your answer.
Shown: 36.4 °C
